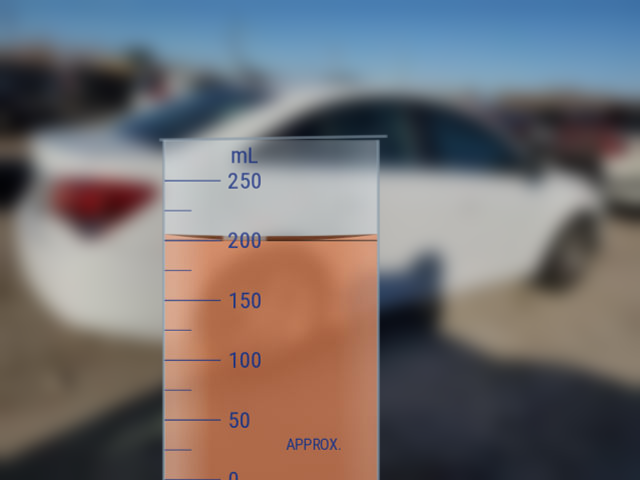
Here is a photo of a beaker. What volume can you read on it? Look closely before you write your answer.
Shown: 200 mL
